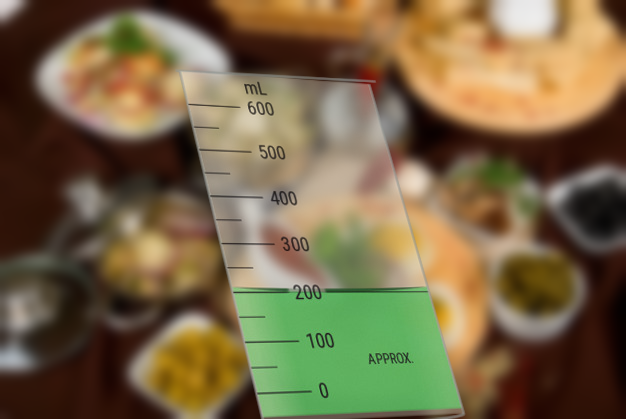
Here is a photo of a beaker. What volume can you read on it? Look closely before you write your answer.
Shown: 200 mL
